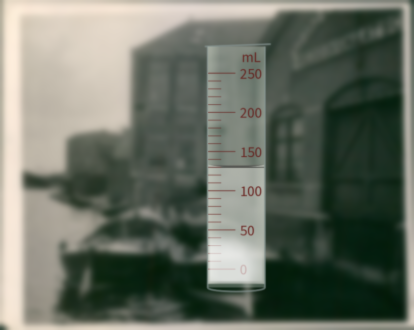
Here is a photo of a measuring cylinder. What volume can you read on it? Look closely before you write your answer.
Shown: 130 mL
